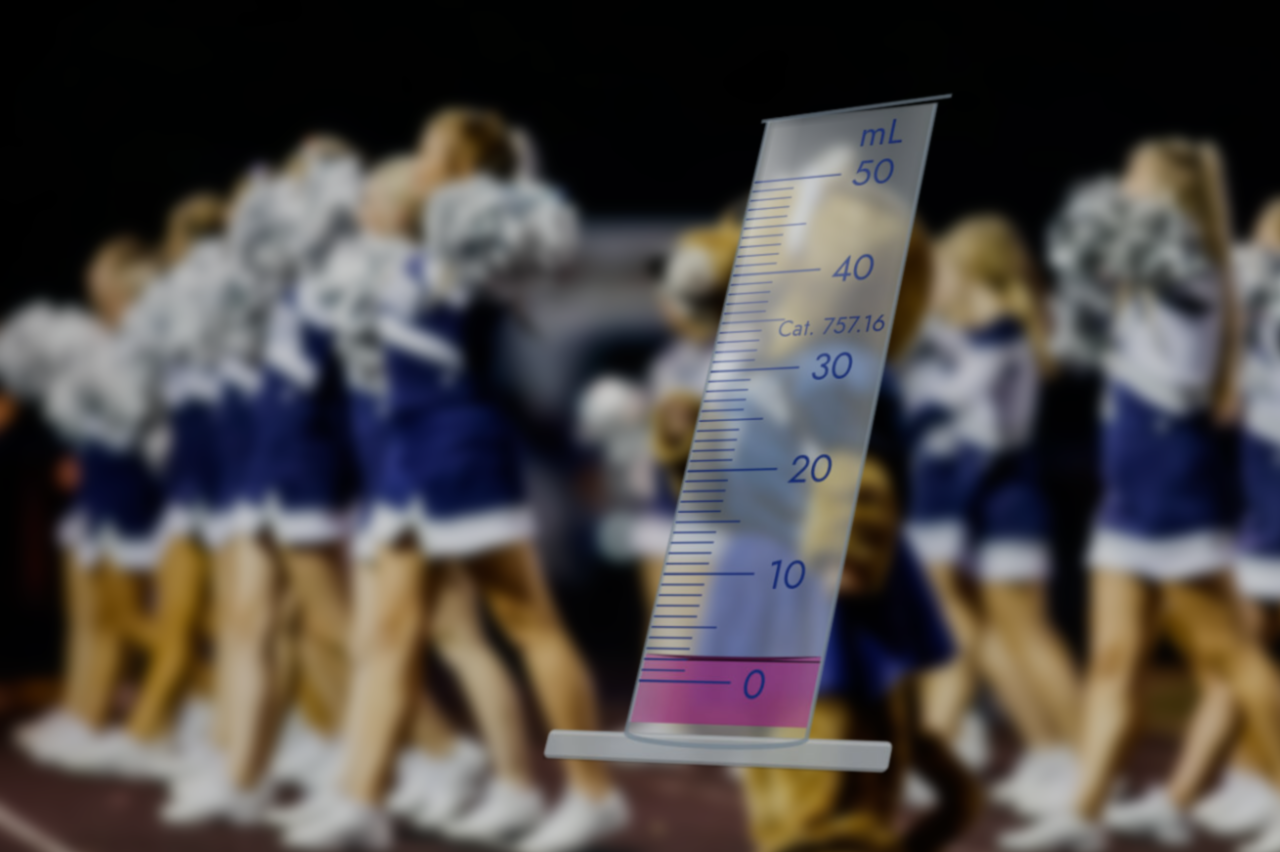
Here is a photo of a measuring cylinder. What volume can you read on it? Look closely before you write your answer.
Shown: 2 mL
